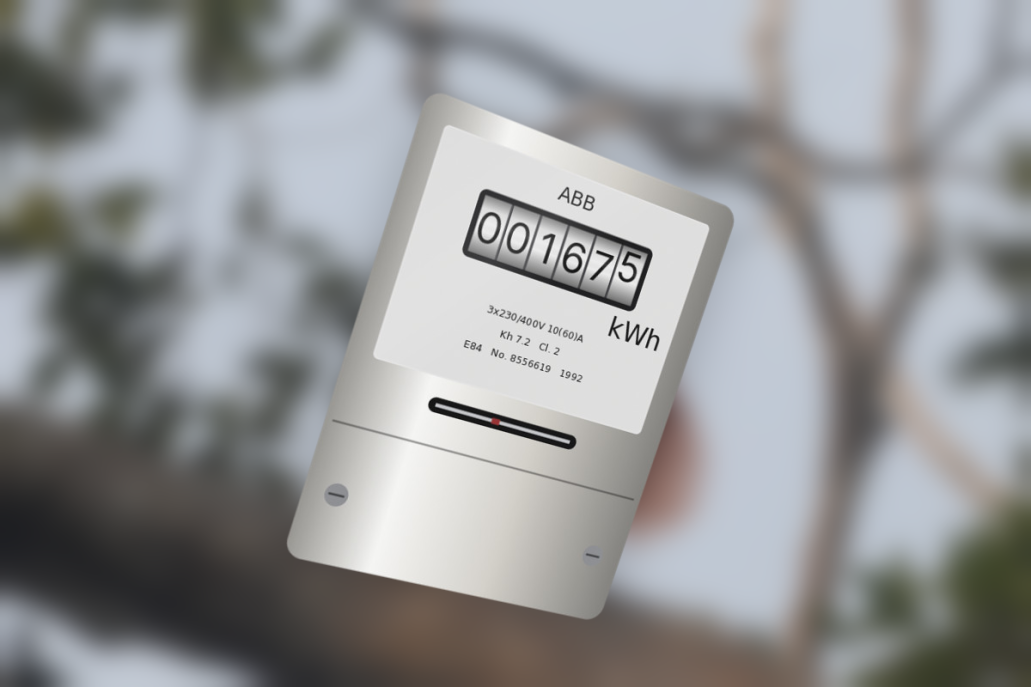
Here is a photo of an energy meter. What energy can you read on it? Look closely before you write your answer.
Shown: 1675 kWh
